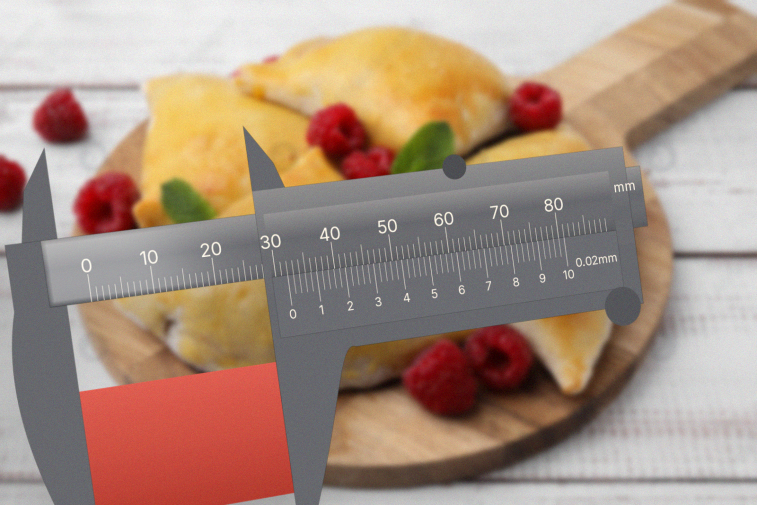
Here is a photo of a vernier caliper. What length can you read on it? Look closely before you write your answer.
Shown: 32.0 mm
